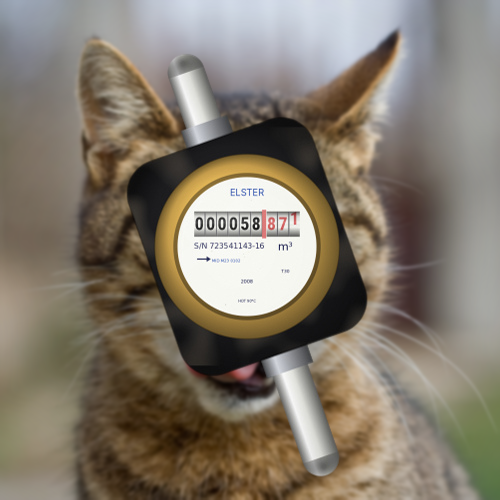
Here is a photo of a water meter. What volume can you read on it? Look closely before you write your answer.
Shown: 58.871 m³
